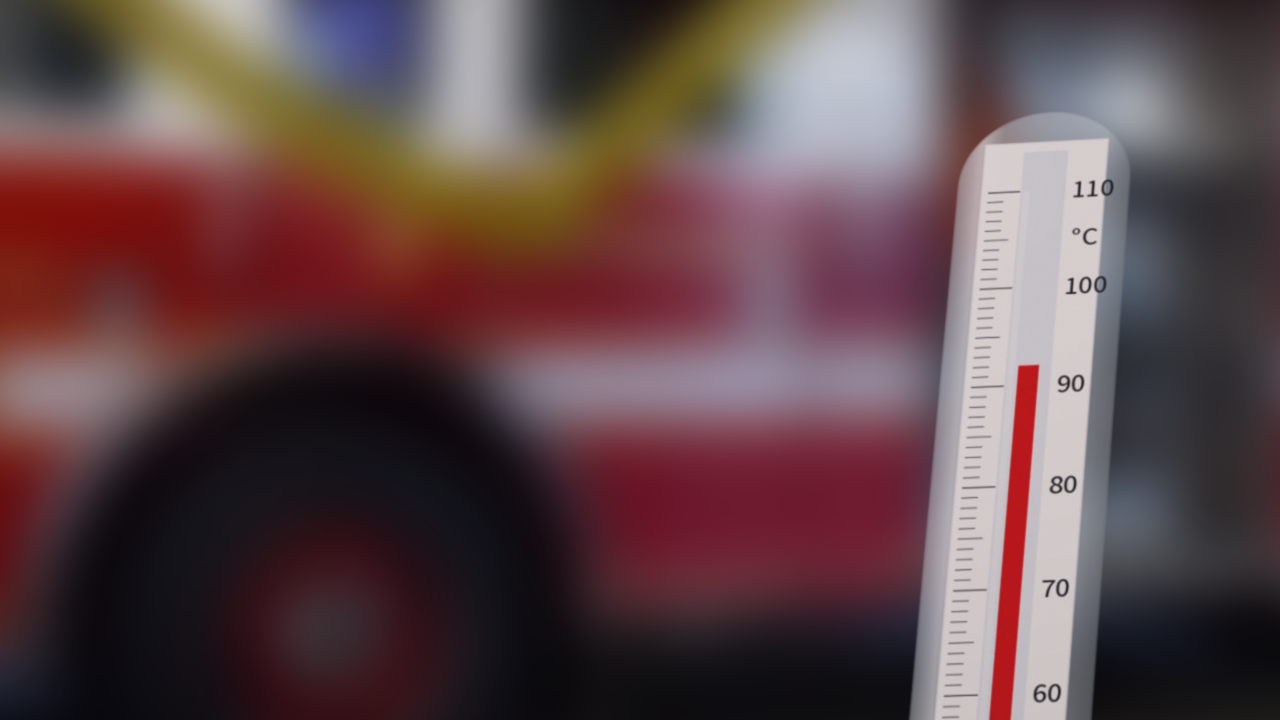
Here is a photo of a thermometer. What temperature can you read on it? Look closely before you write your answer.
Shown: 92 °C
